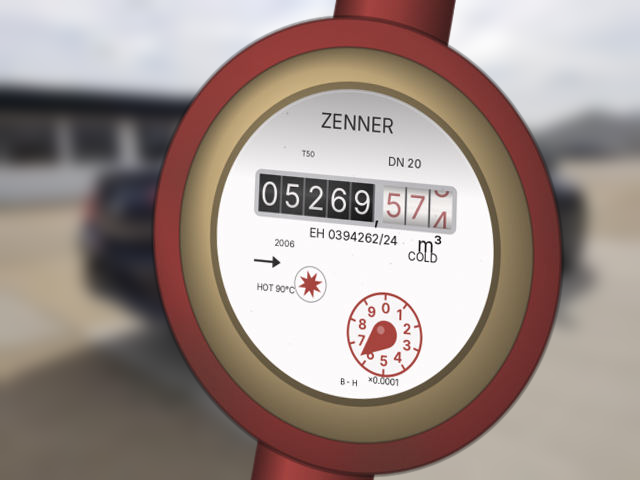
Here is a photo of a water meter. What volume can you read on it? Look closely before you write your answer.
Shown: 5269.5736 m³
